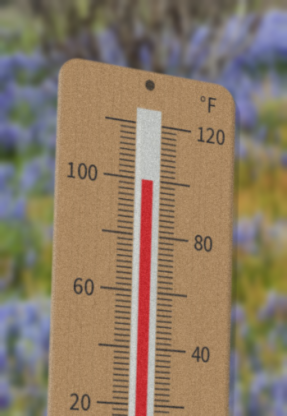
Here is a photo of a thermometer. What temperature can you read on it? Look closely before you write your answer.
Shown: 100 °F
